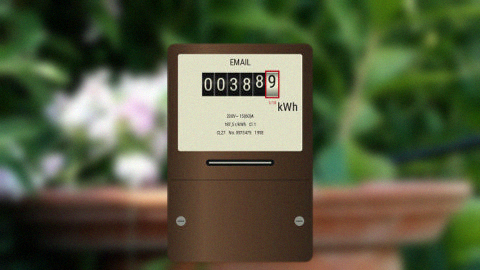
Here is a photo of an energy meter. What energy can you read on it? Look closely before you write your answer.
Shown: 388.9 kWh
